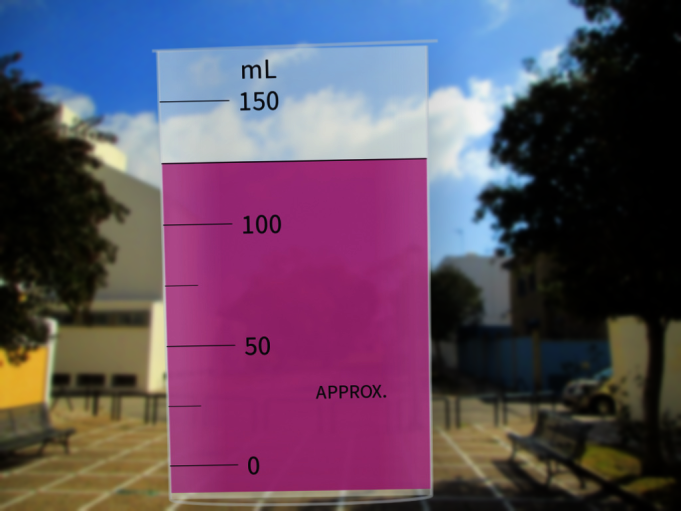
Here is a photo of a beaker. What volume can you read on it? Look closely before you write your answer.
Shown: 125 mL
